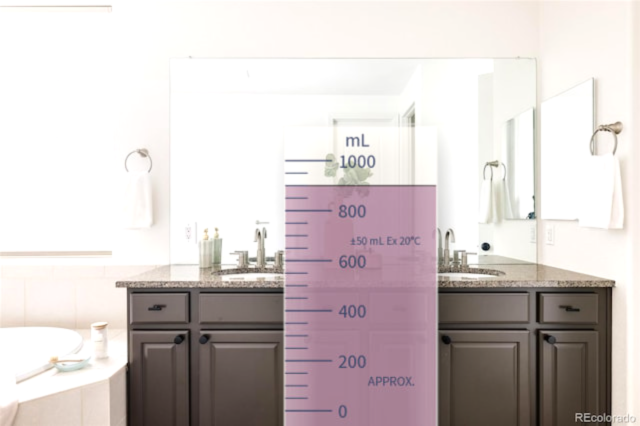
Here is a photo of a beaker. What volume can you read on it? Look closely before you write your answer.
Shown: 900 mL
